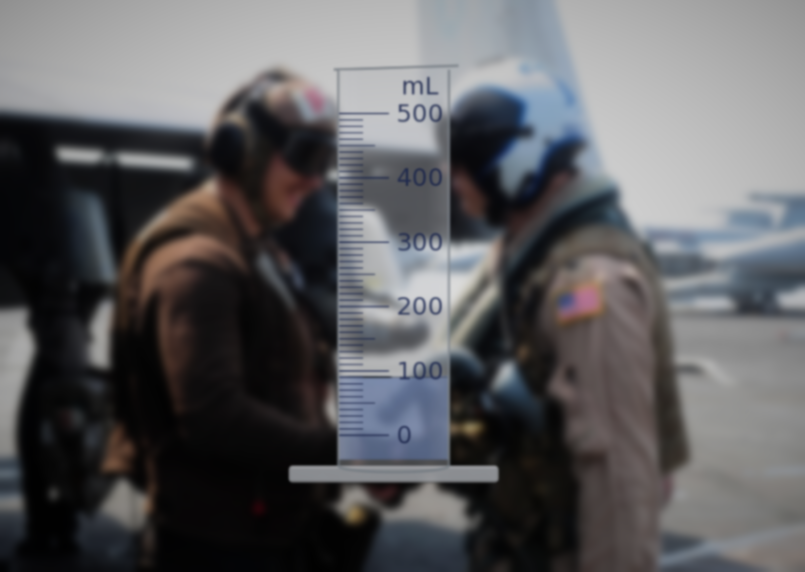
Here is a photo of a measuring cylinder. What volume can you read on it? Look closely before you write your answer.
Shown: 90 mL
